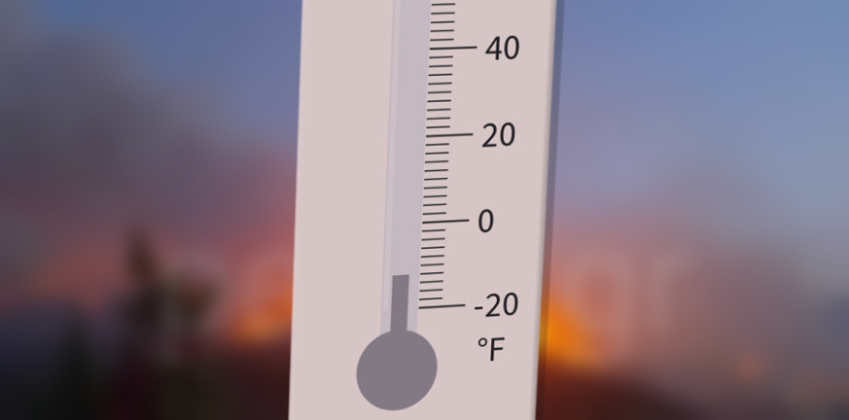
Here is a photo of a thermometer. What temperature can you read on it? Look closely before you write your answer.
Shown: -12 °F
